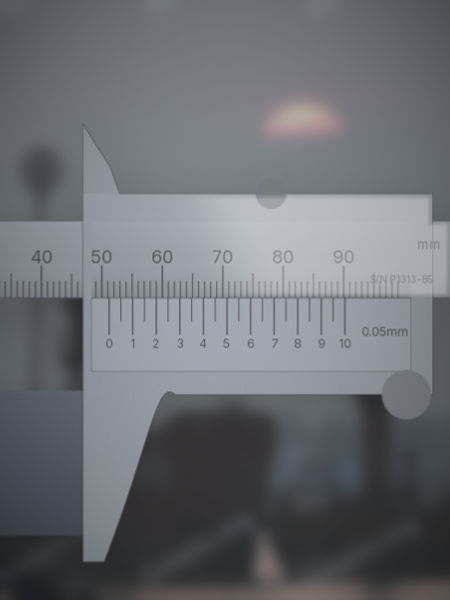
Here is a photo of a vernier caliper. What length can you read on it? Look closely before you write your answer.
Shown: 51.2 mm
